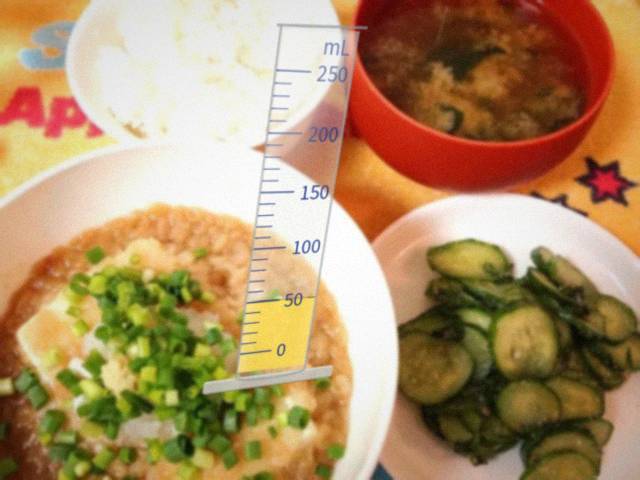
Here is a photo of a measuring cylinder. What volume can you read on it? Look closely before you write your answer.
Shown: 50 mL
